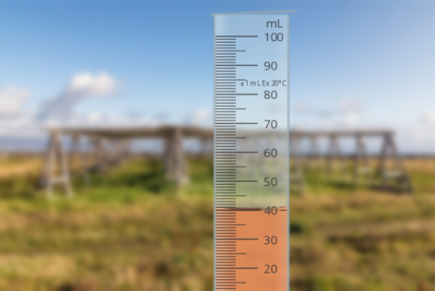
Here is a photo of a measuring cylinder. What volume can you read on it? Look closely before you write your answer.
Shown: 40 mL
